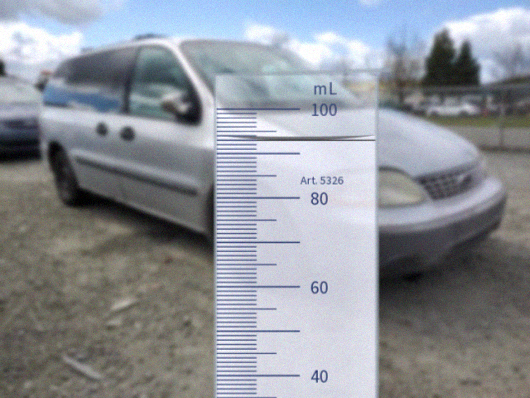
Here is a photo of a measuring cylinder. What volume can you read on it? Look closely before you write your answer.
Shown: 93 mL
